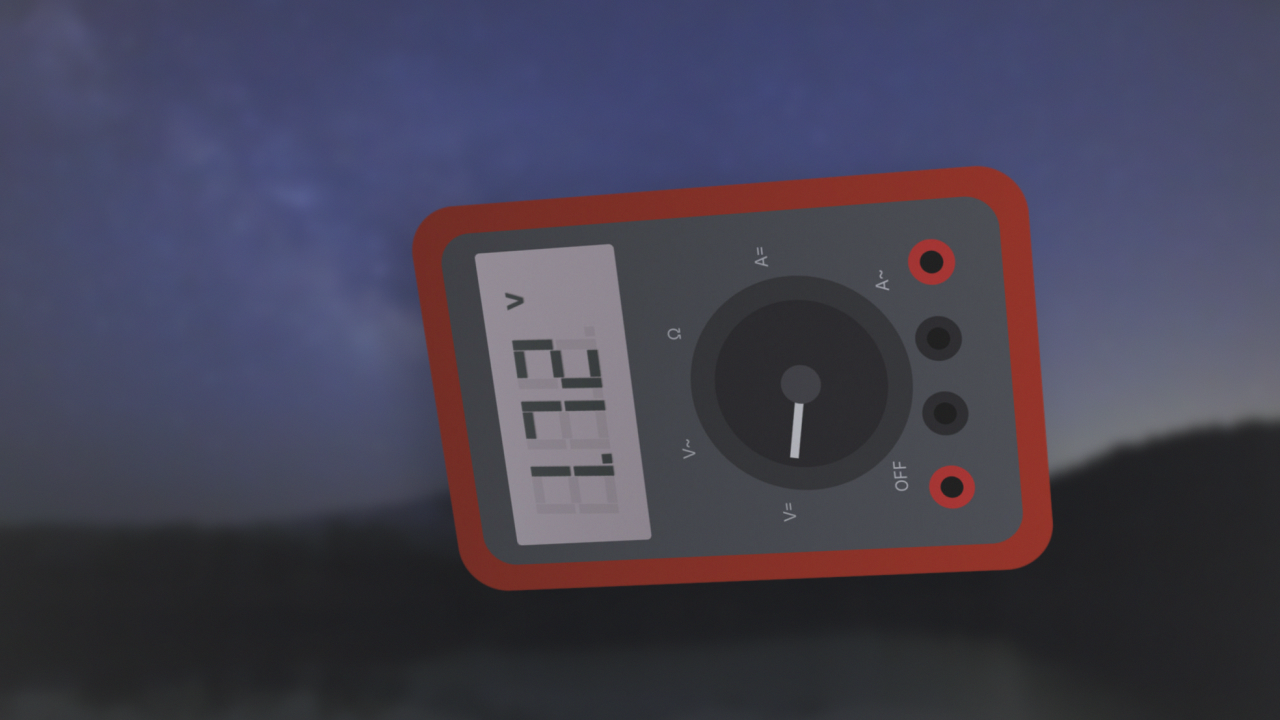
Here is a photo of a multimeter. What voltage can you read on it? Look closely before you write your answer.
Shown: 1.72 V
